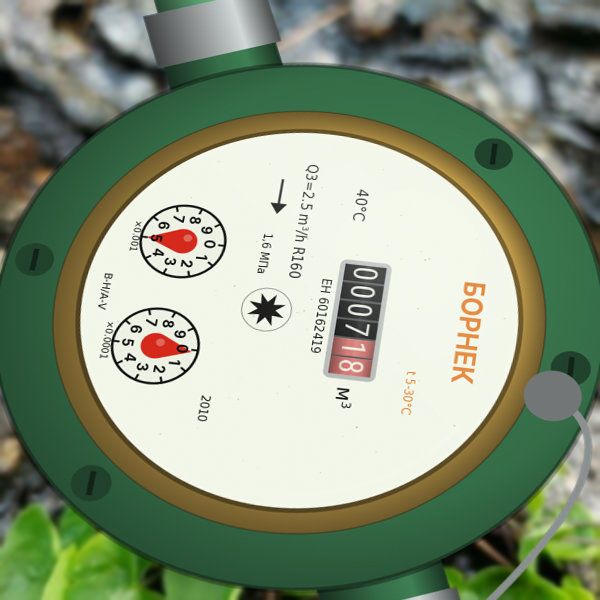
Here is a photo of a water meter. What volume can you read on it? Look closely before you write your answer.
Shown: 7.1850 m³
